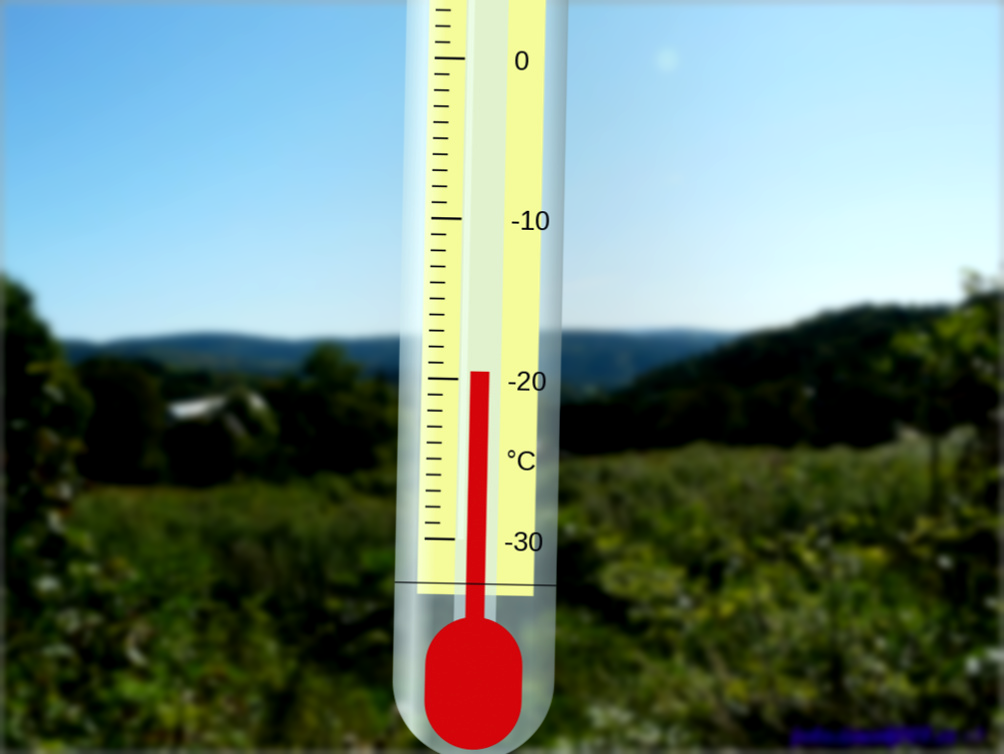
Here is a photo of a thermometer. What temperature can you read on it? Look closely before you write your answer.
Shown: -19.5 °C
